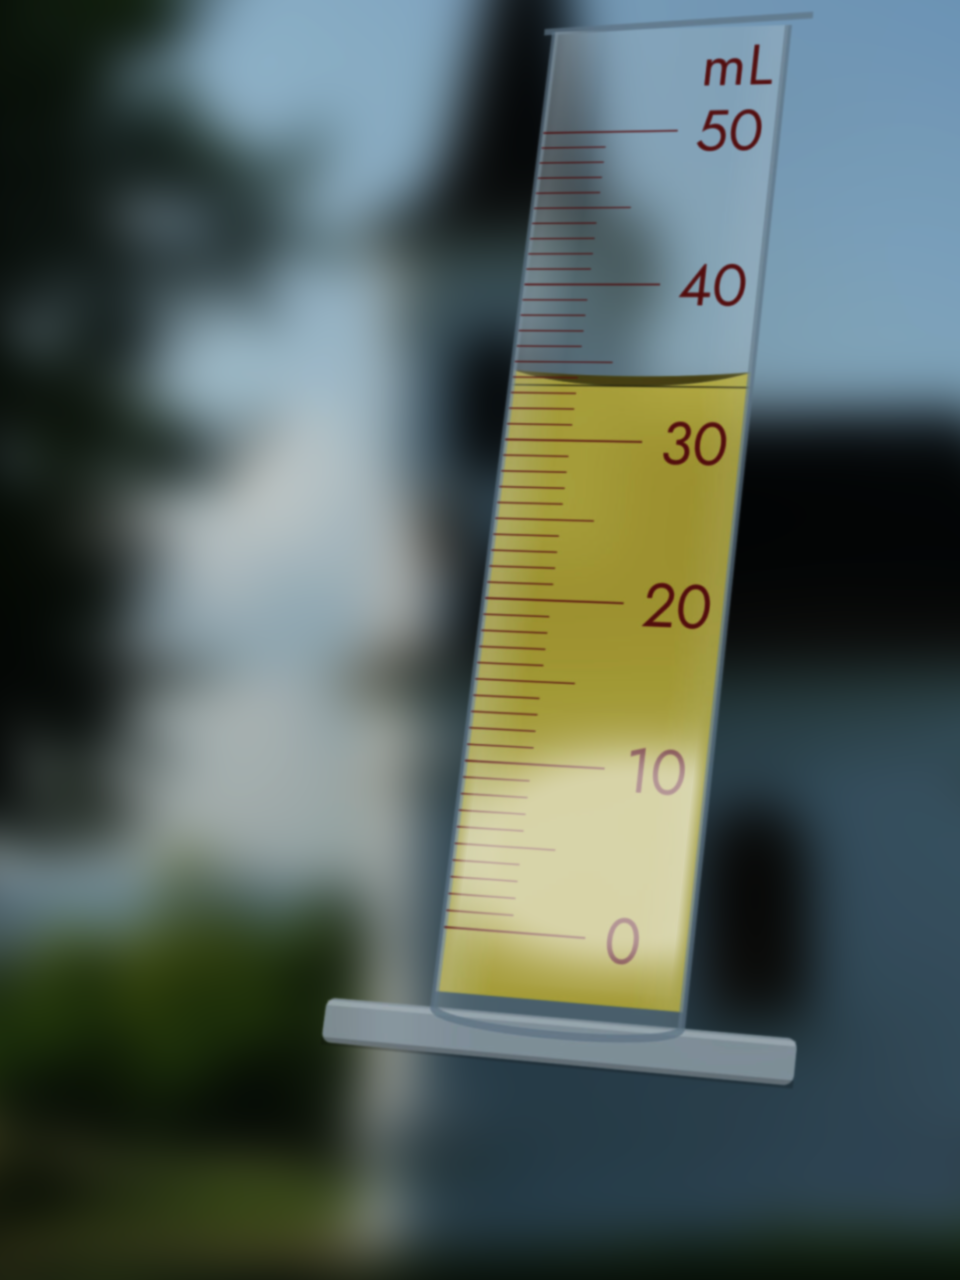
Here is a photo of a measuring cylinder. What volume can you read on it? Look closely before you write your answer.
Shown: 33.5 mL
